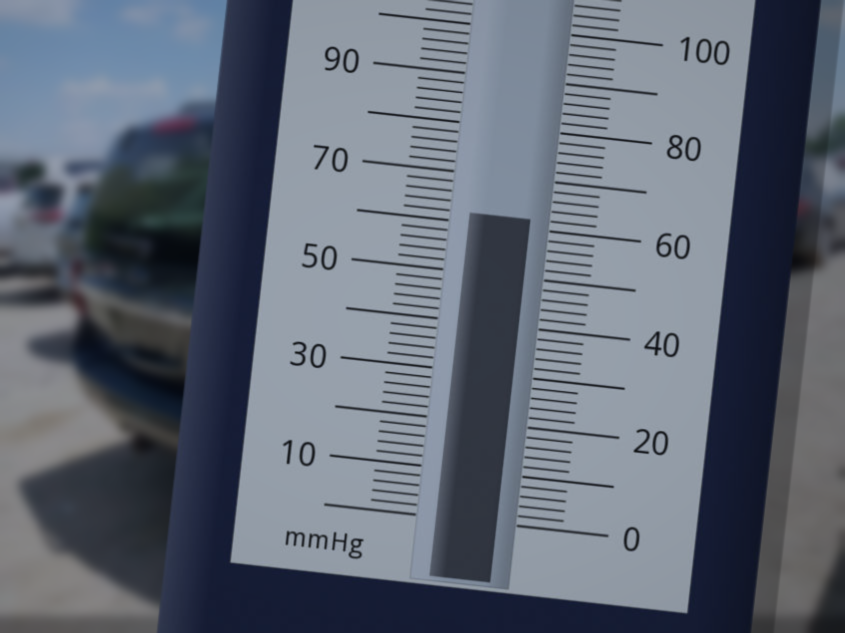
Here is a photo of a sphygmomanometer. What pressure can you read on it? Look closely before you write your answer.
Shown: 62 mmHg
